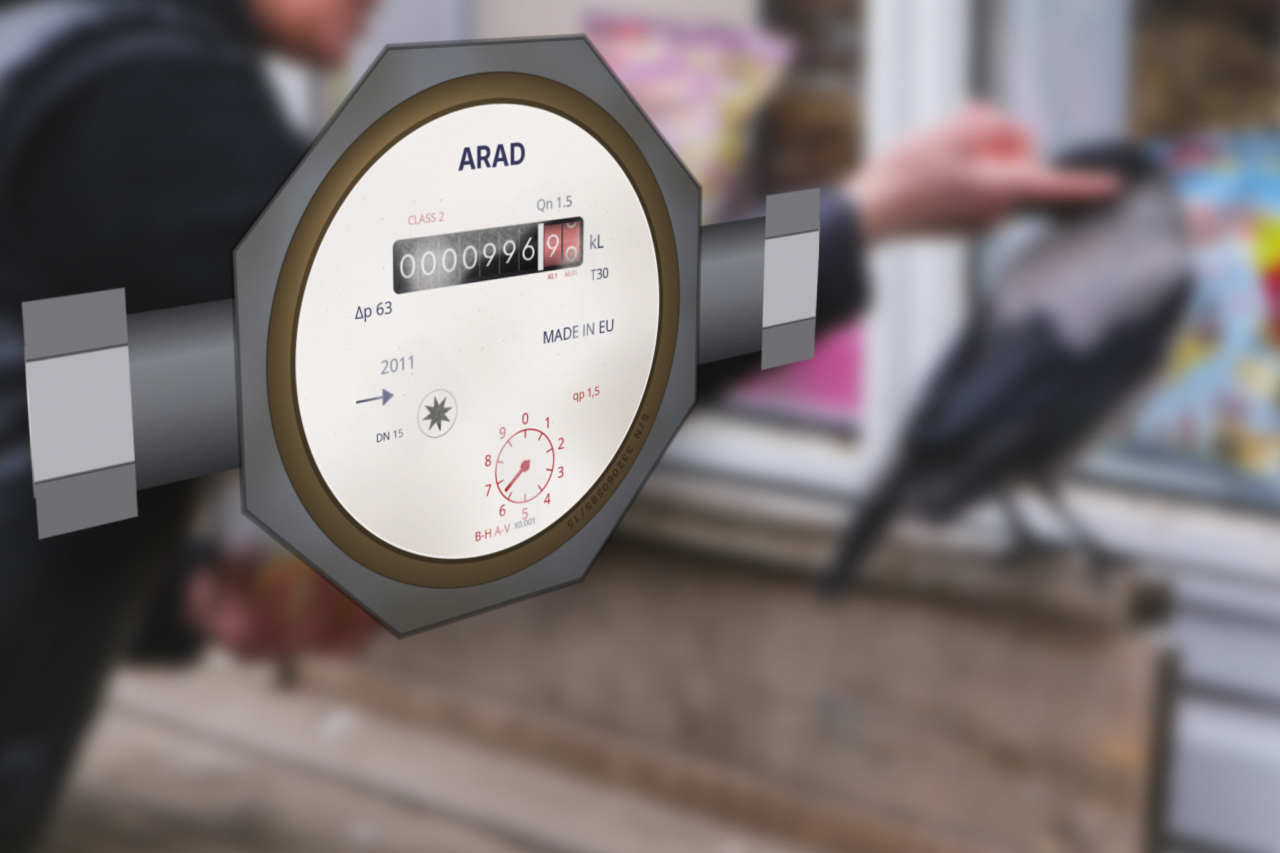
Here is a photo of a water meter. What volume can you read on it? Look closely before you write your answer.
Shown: 996.986 kL
